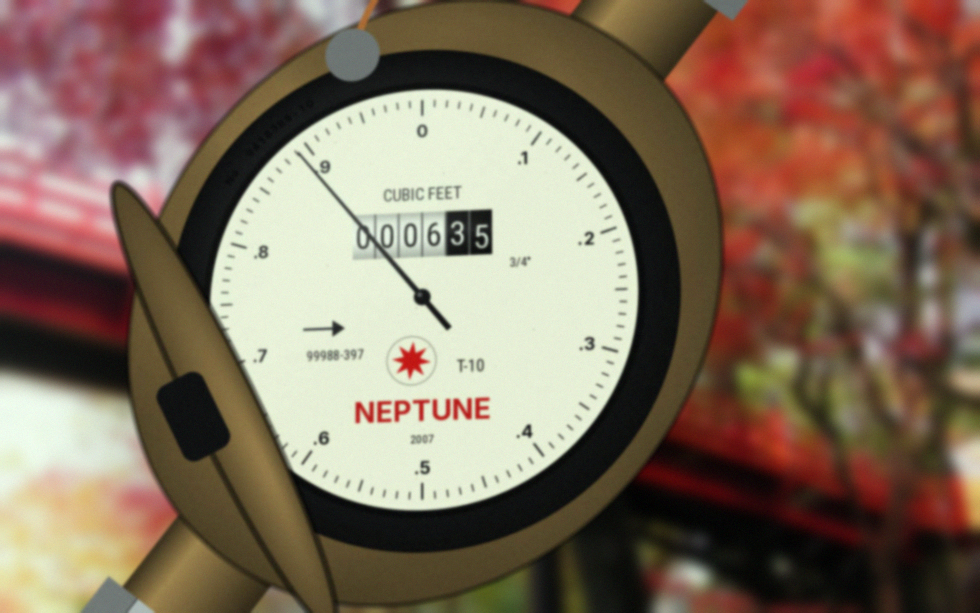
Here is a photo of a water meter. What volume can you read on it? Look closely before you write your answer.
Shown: 634.89 ft³
